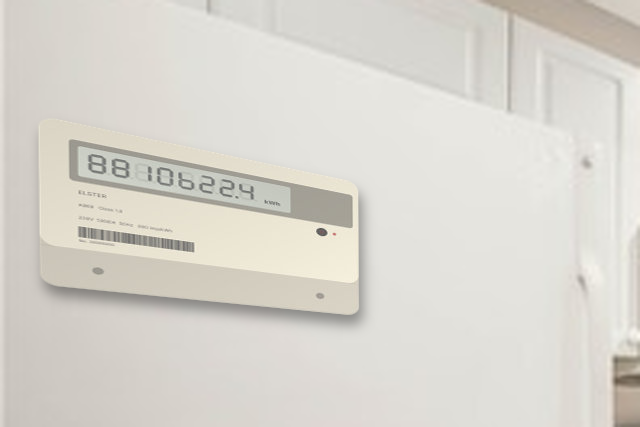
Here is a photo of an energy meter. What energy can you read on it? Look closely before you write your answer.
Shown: 8810622.4 kWh
